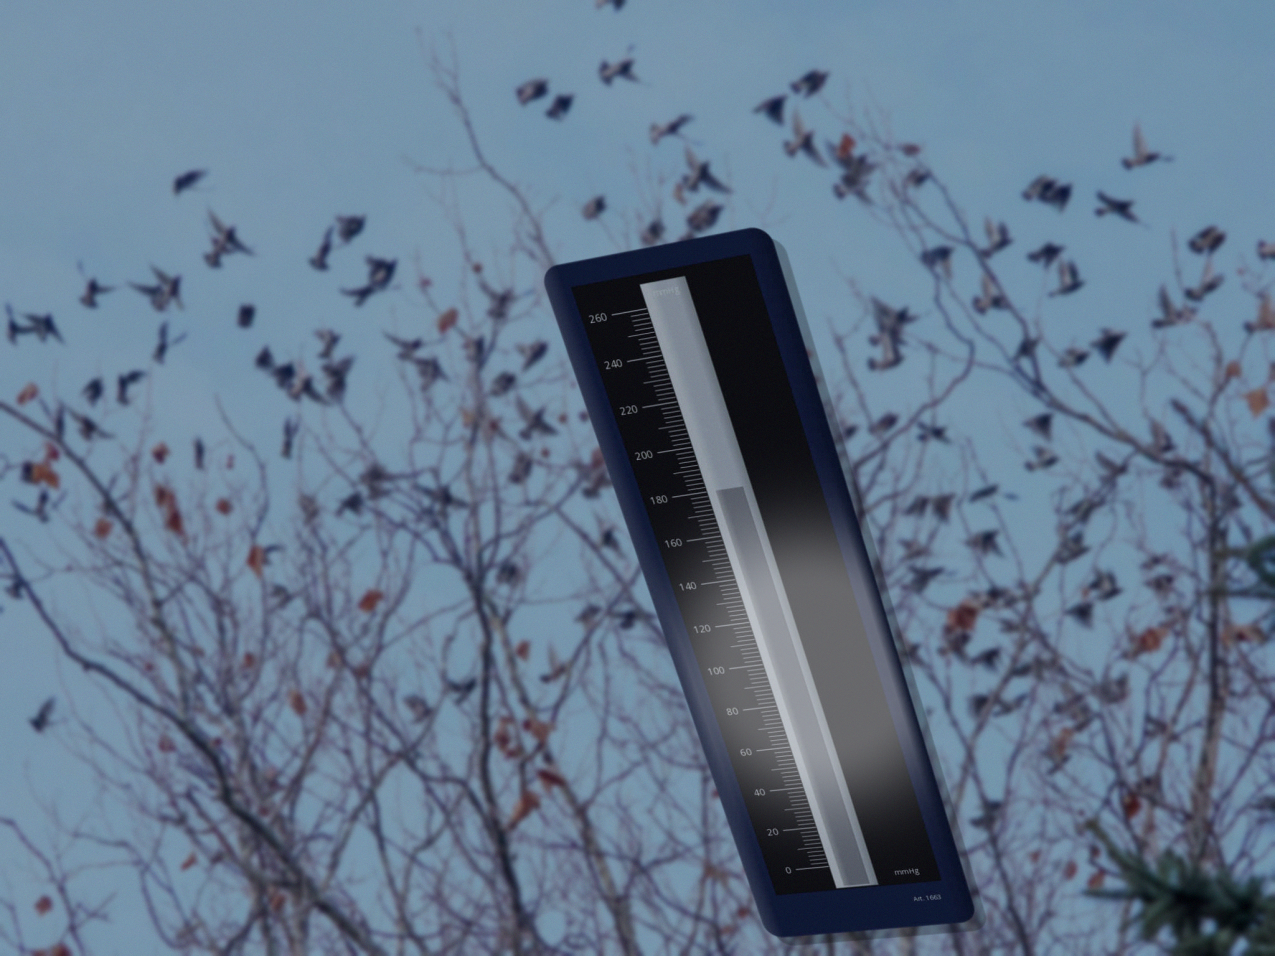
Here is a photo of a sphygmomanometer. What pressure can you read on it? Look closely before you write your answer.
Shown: 180 mmHg
